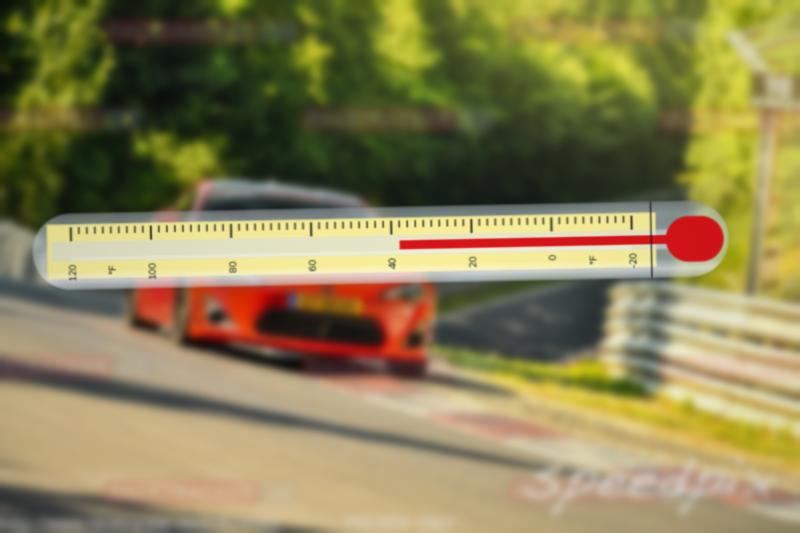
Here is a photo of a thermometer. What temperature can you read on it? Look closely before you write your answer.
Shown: 38 °F
